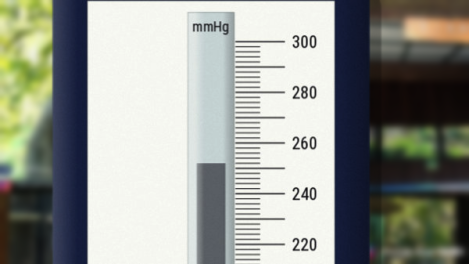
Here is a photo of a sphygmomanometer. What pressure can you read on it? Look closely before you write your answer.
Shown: 252 mmHg
